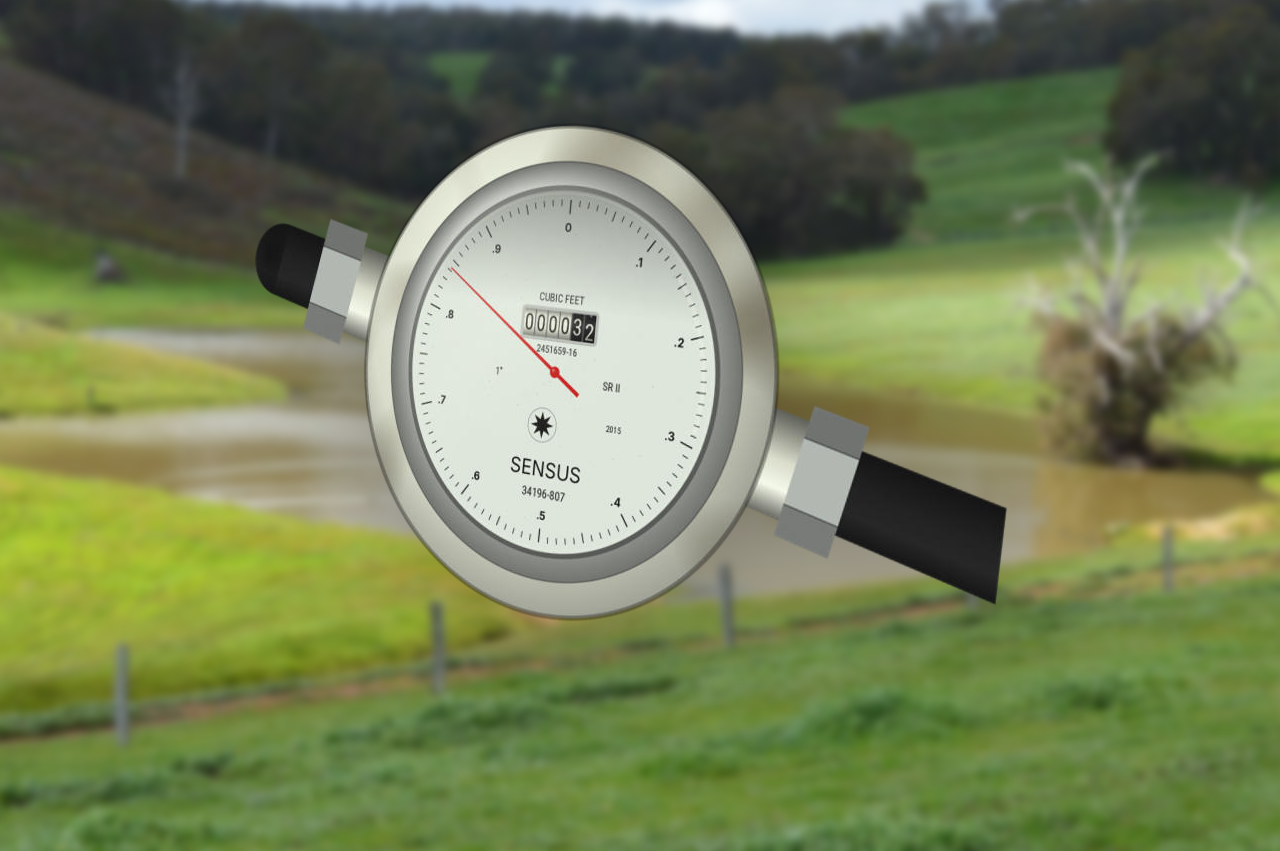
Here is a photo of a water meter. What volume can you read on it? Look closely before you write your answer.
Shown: 31.84 ft³
